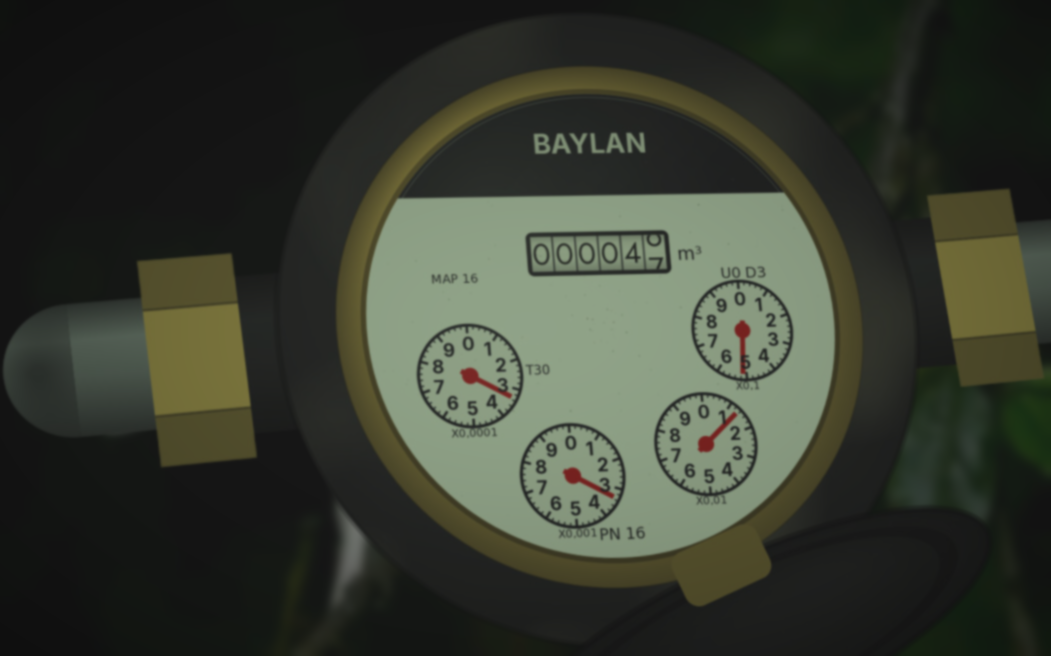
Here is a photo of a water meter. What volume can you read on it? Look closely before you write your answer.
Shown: 46.5133 m³
